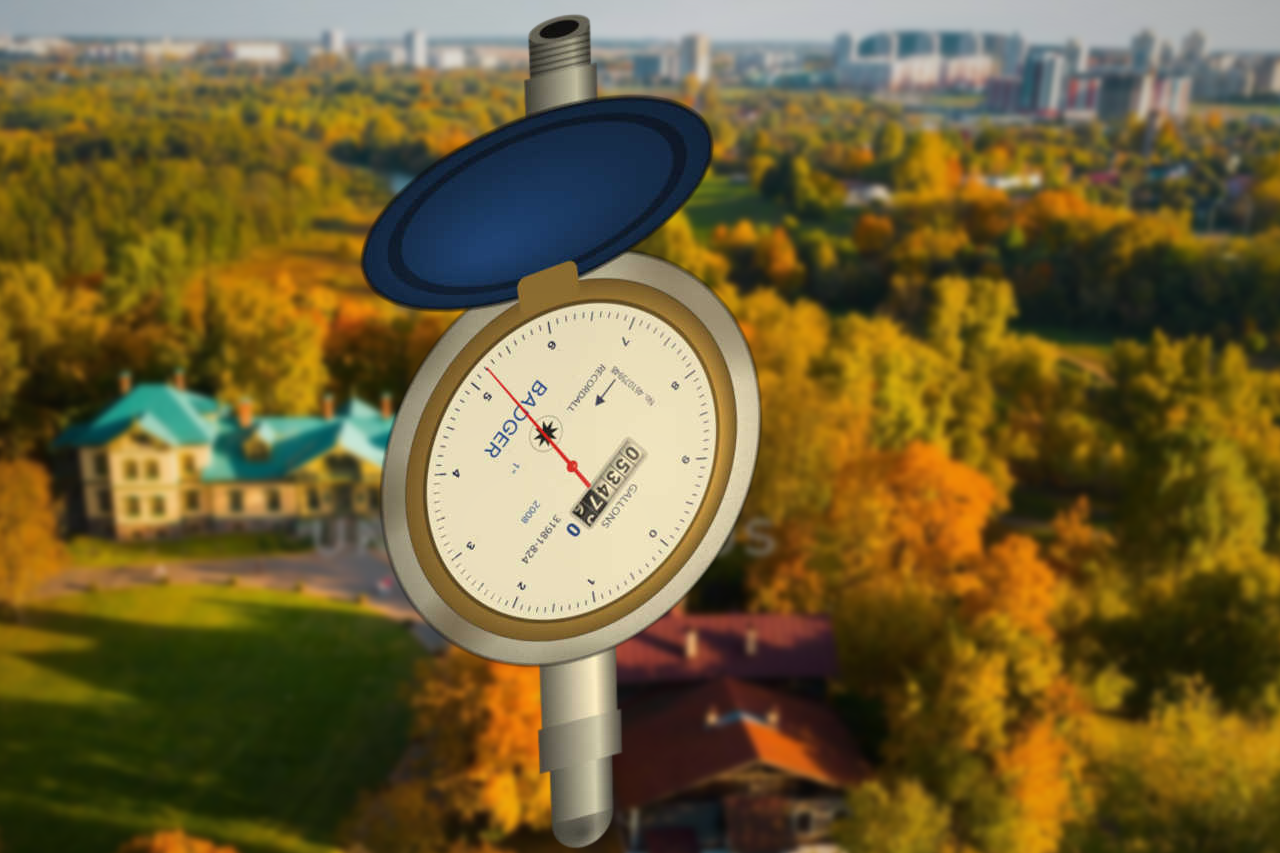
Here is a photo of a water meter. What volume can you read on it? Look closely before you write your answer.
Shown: 534755.2 gal
